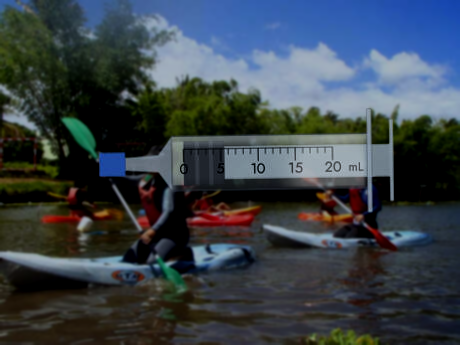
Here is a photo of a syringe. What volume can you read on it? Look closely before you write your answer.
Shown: 0 mL
